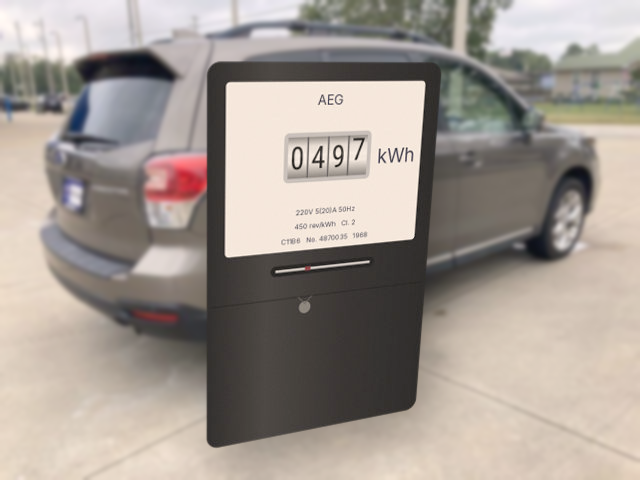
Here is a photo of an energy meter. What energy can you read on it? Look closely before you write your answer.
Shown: 497 kWh
